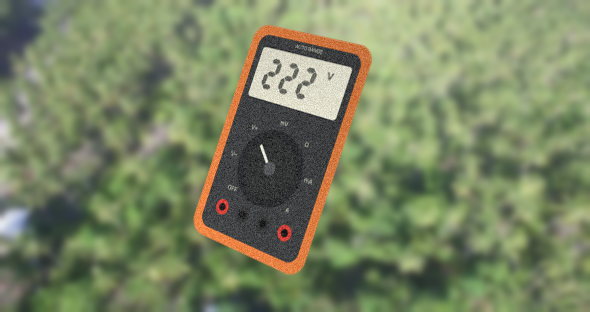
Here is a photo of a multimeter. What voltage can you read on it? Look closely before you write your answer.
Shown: 222 V
